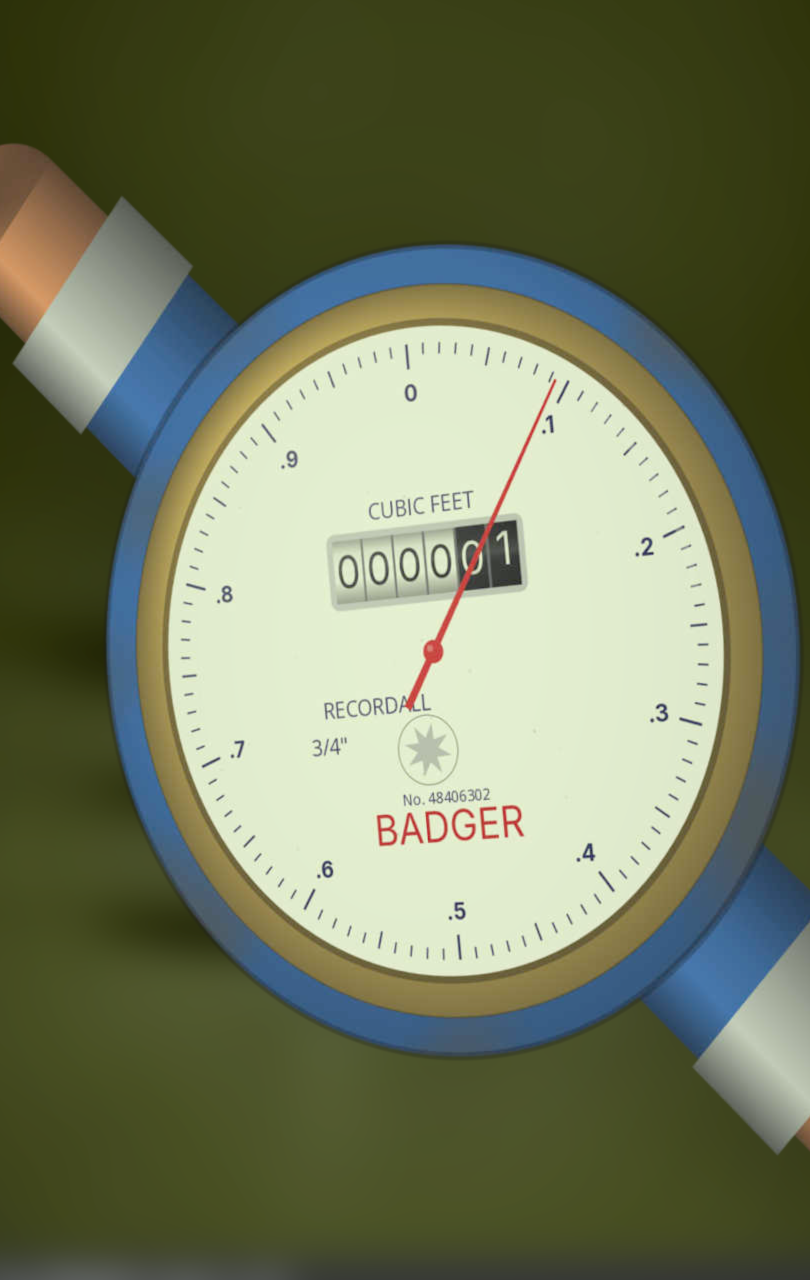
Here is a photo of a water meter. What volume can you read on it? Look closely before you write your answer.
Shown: 1.09 ft³
